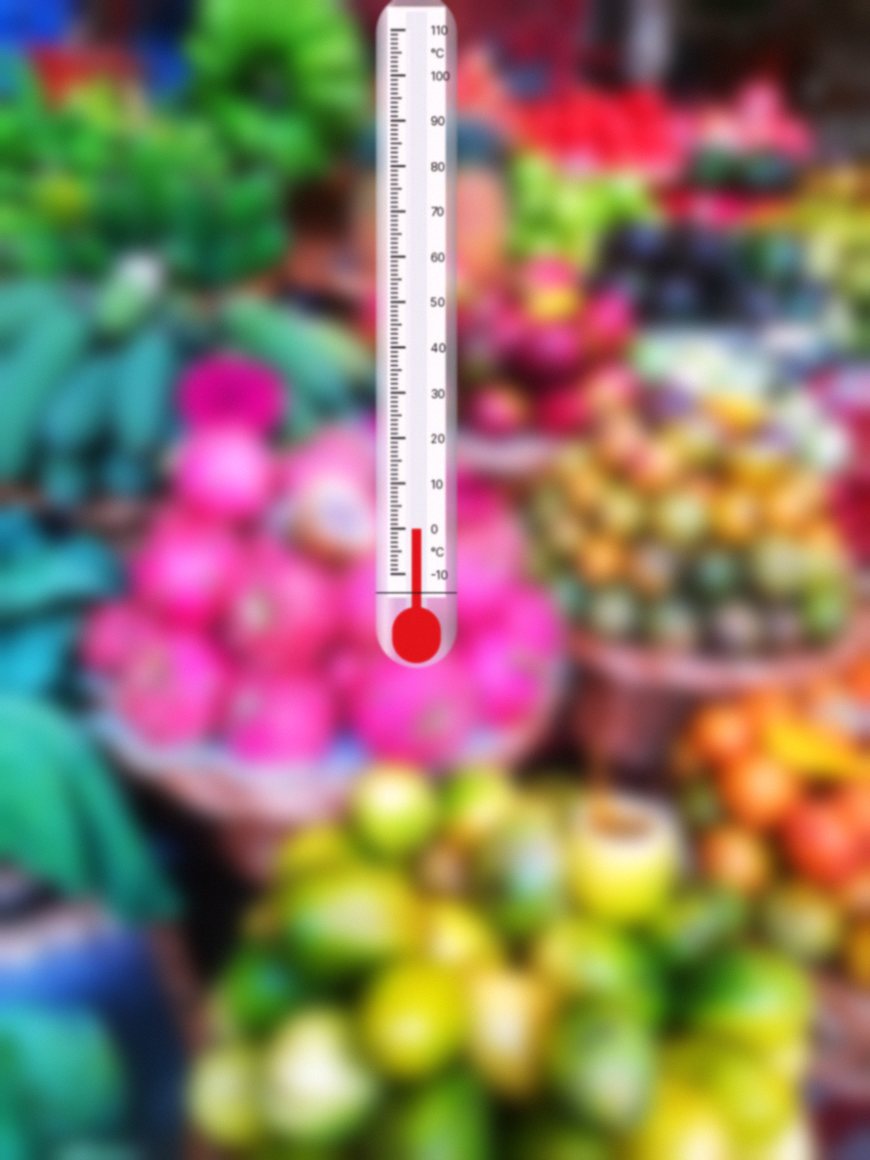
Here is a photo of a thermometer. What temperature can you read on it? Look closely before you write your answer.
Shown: 0 °C
